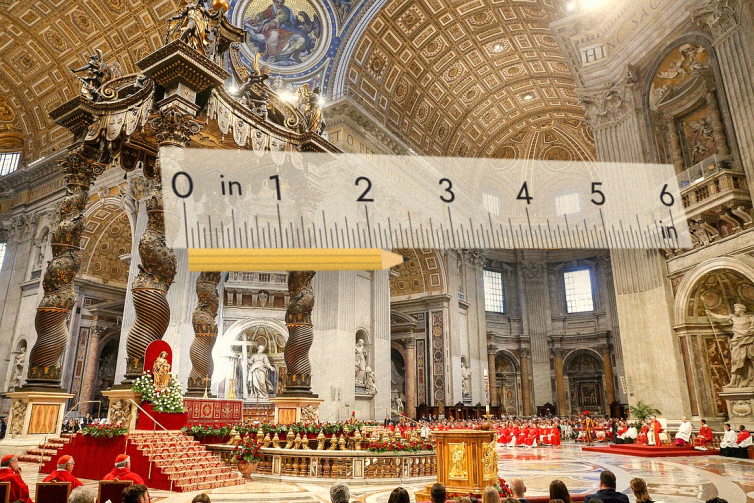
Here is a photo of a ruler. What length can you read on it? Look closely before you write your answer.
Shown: 2.4375 in
